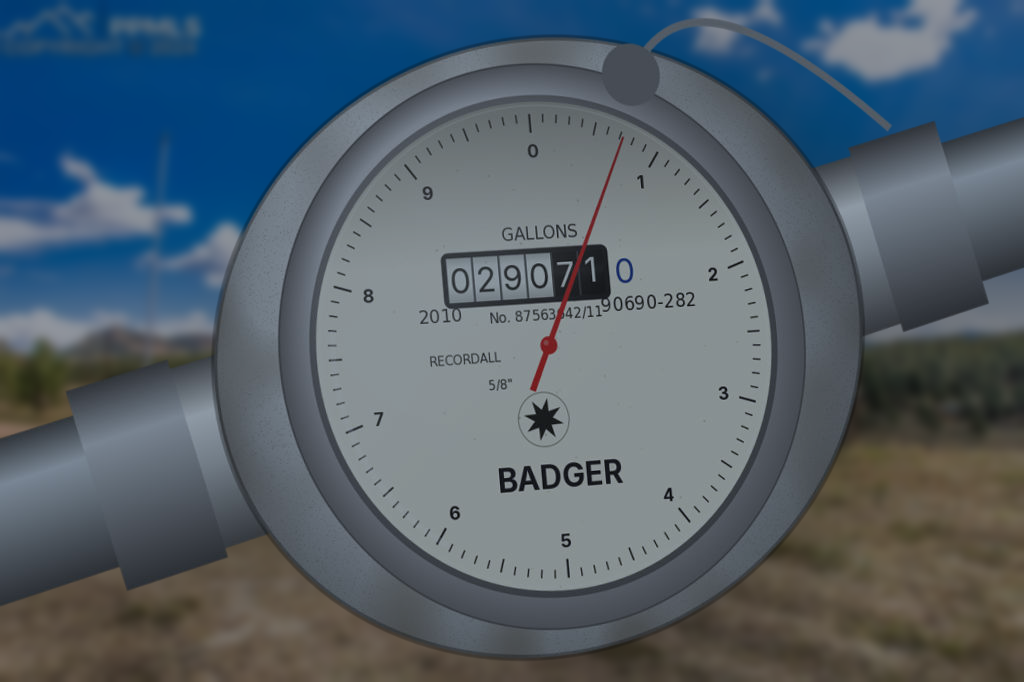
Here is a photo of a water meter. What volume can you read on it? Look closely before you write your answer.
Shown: 290710.7 gal
